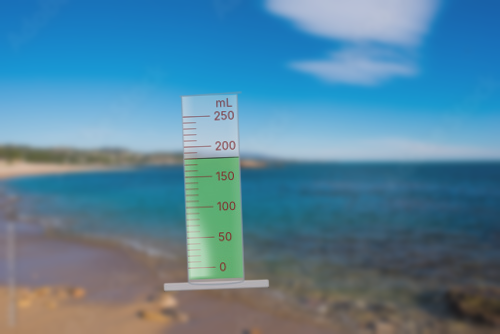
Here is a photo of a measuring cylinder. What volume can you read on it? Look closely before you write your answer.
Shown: 180 mL
